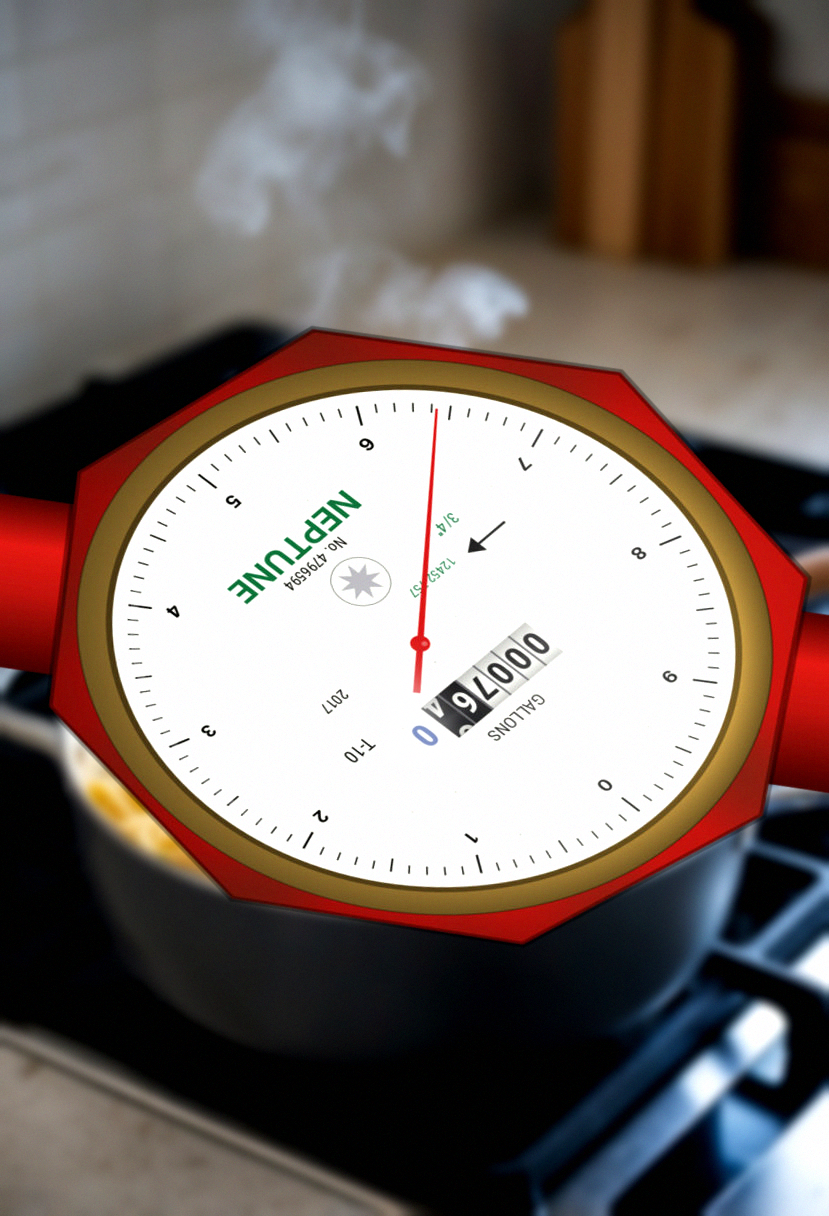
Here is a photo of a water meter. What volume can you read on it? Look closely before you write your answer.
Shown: 7636.4 gal
